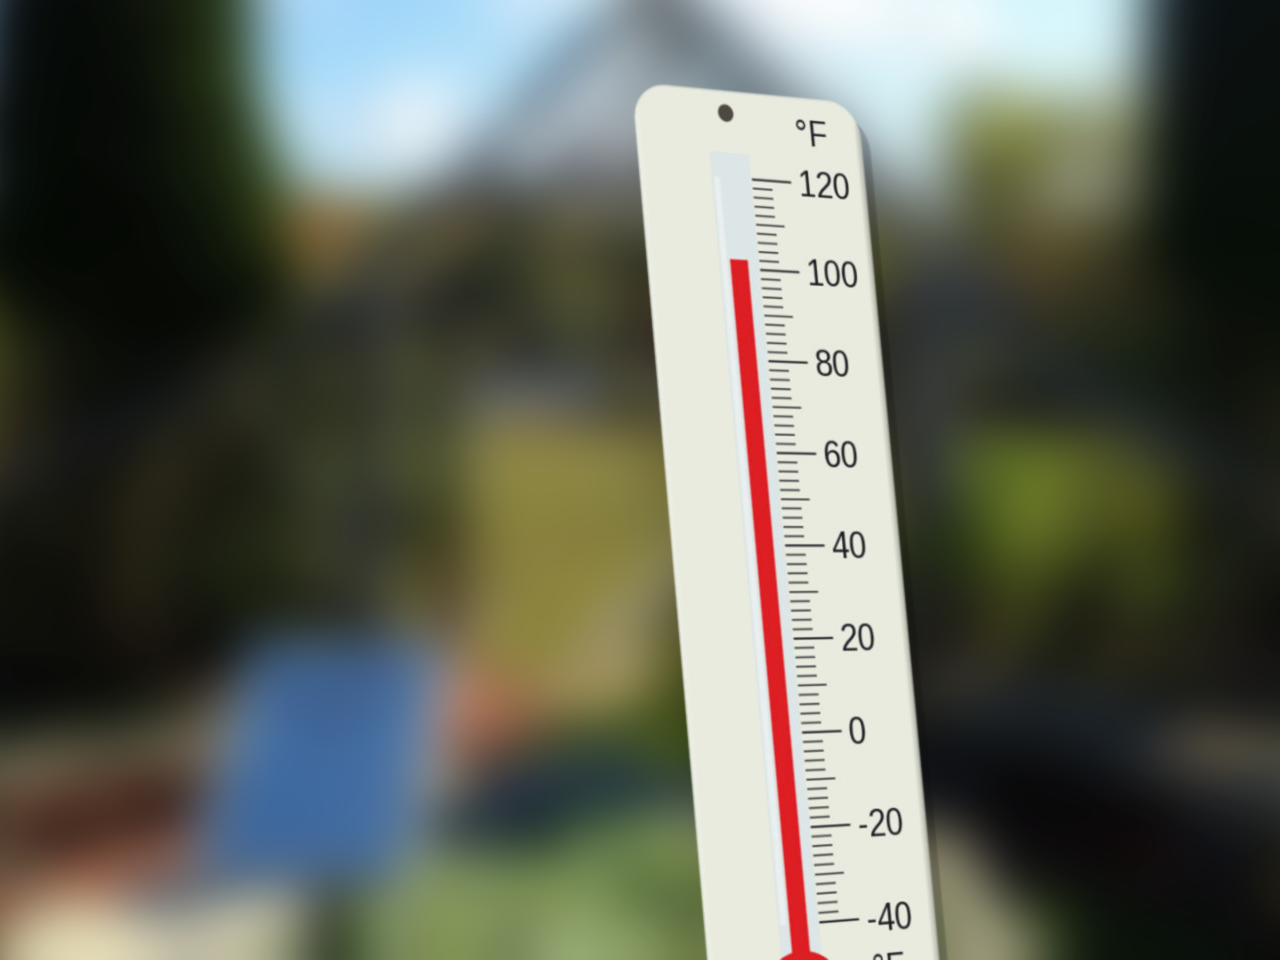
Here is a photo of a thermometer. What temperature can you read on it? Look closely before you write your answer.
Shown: 102 °F
